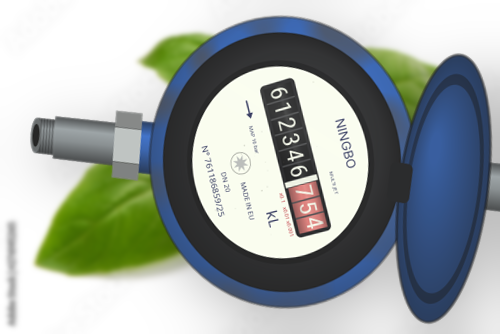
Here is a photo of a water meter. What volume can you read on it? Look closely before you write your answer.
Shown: 612346.754 kL
